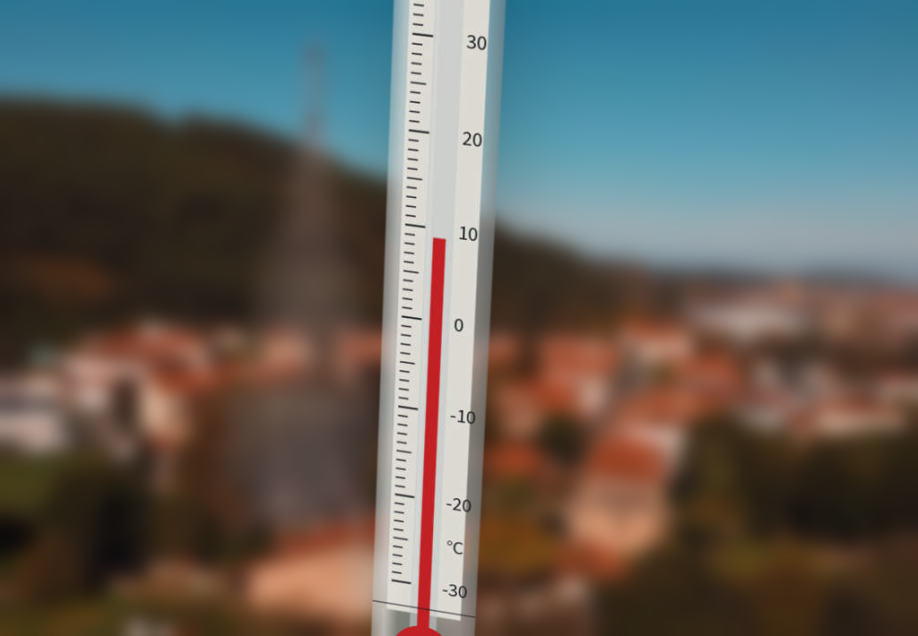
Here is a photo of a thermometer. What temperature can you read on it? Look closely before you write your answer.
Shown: 9 °C
